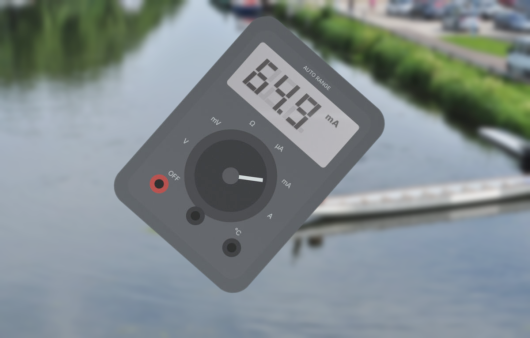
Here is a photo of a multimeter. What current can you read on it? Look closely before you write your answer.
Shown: 64.9 mA
